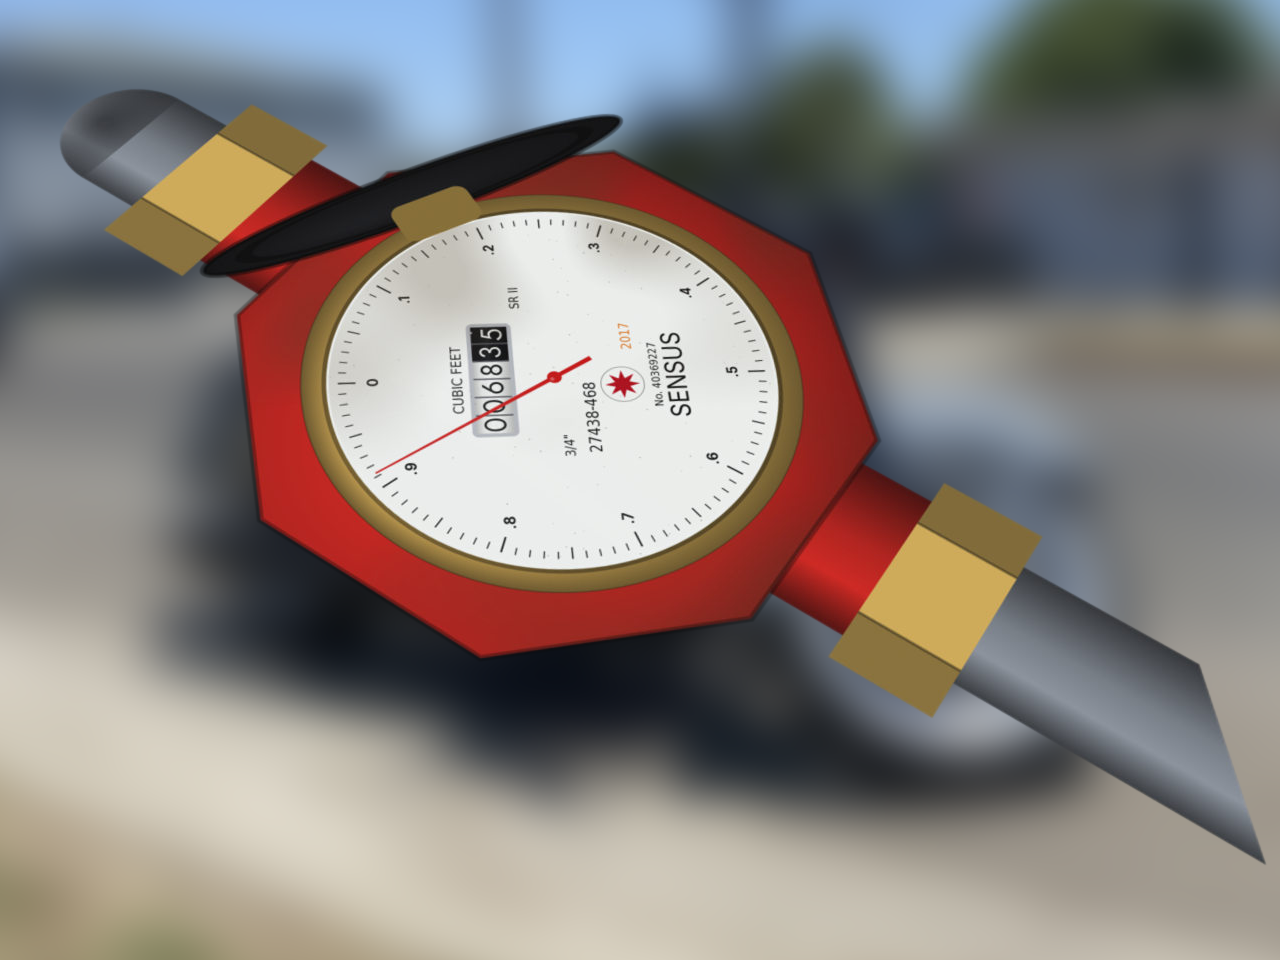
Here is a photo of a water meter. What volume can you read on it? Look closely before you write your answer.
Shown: 6834.91 ft³
